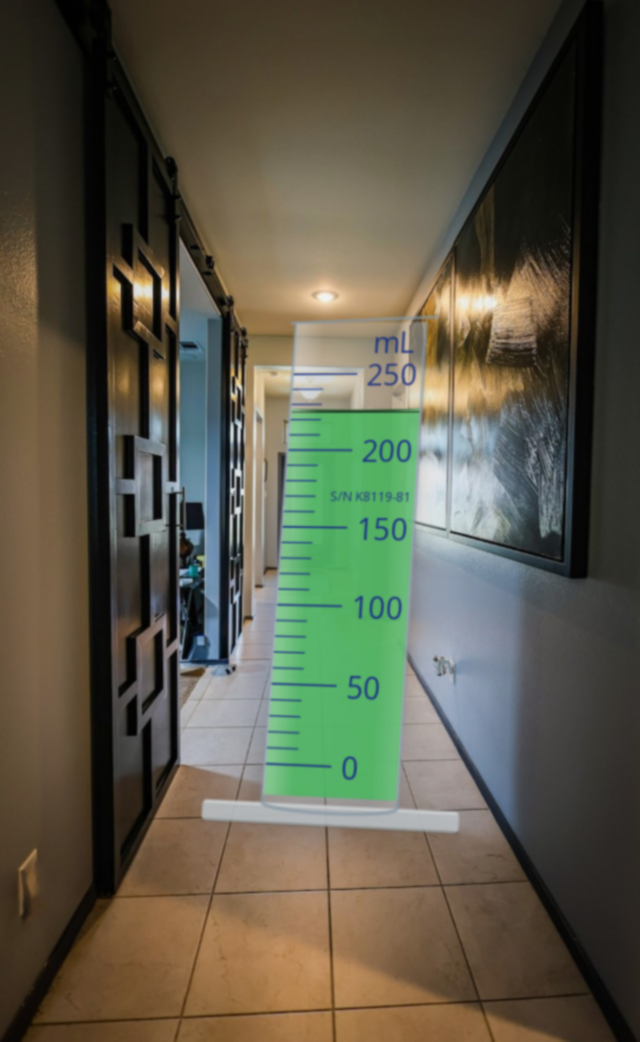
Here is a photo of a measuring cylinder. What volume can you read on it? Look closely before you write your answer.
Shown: 225 mL
